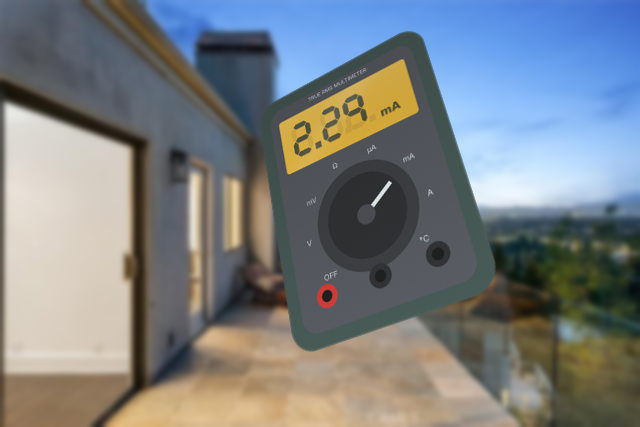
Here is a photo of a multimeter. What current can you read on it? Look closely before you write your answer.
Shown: 2.29 mA
